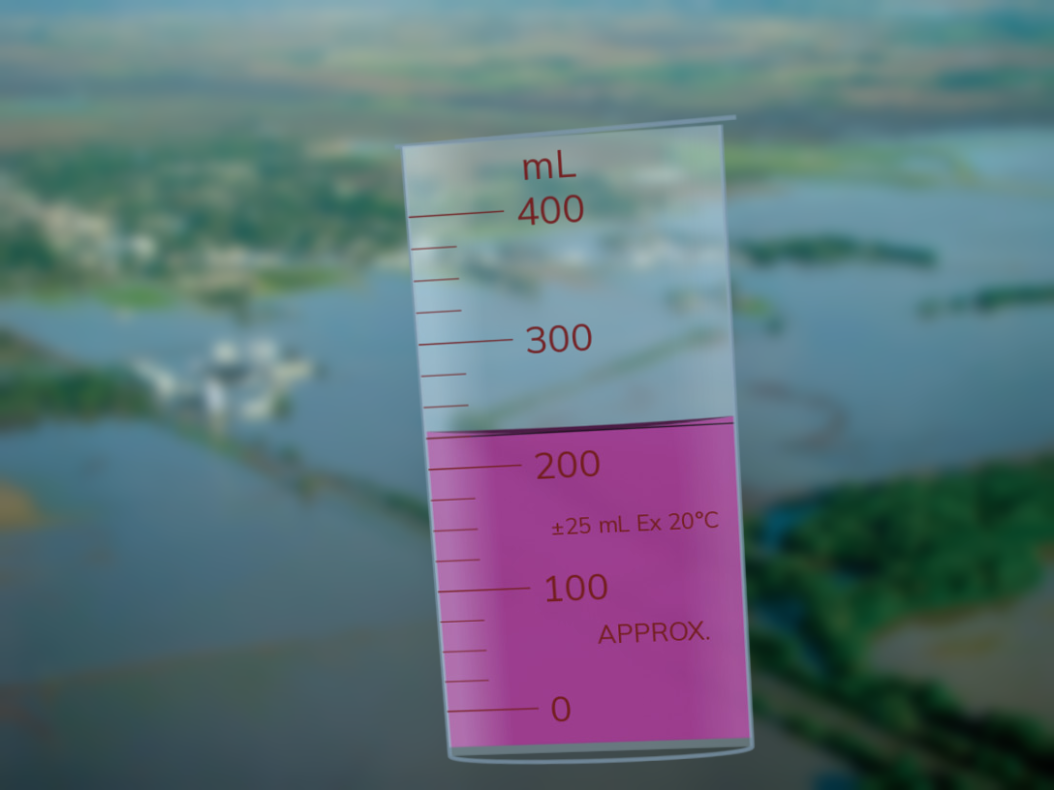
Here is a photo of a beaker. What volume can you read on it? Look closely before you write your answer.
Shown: 225 mL
